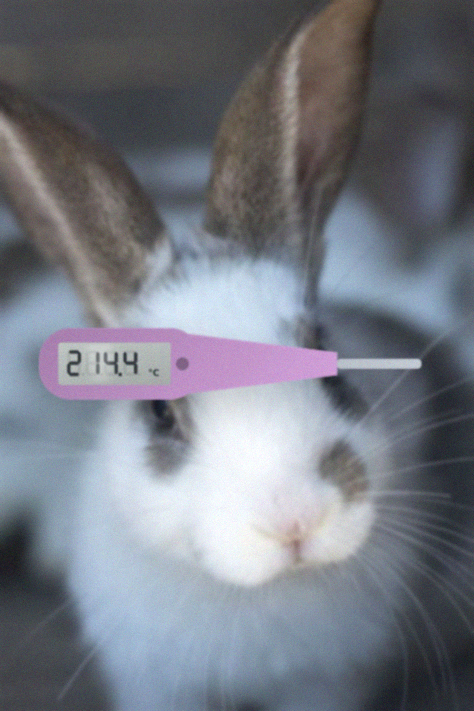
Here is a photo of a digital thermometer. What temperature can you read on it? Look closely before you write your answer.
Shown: 214.4 °C
